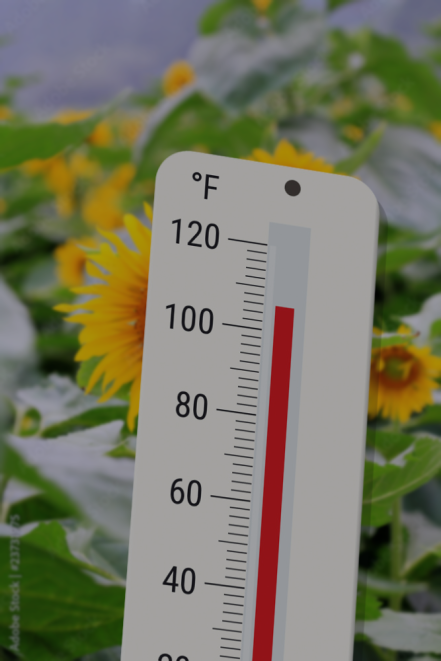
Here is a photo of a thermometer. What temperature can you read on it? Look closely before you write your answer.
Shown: 106 °F
